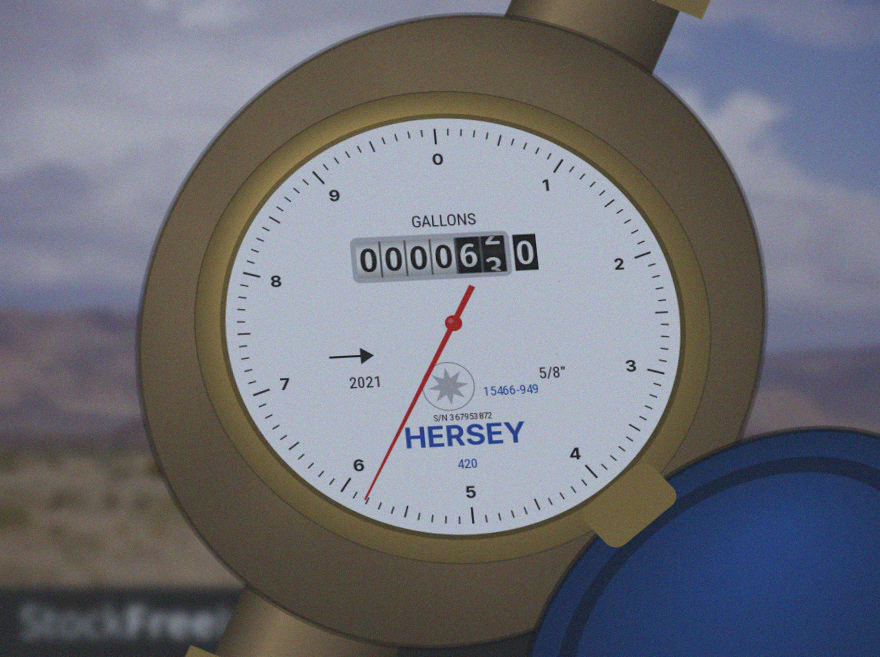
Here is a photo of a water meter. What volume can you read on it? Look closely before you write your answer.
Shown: 625.8 gal
